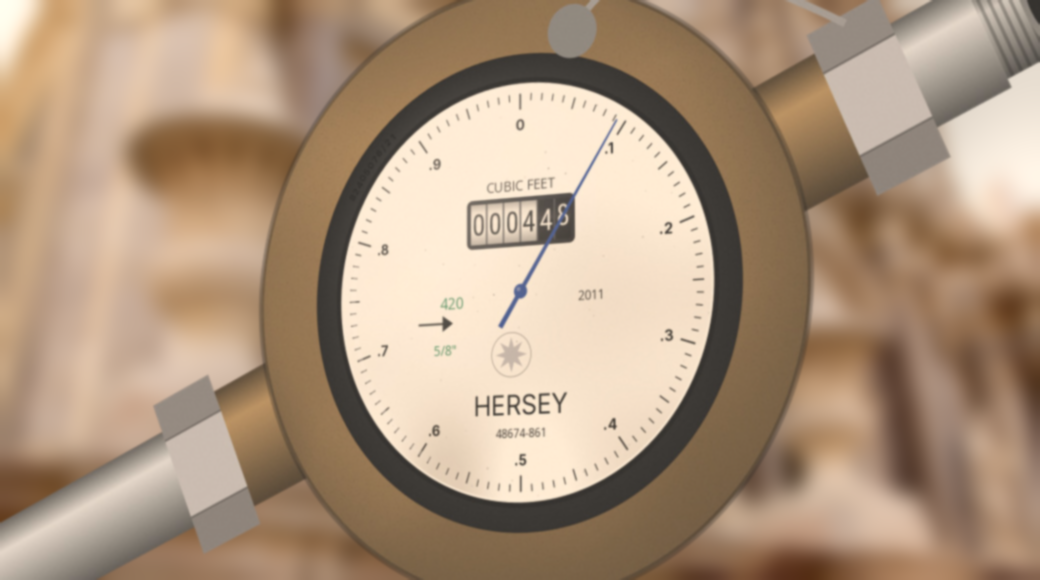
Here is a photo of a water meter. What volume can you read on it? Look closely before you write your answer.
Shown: 448.09 ft³
